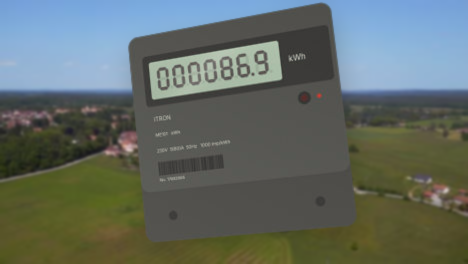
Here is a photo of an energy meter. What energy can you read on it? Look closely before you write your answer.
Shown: 86.9 kWh
